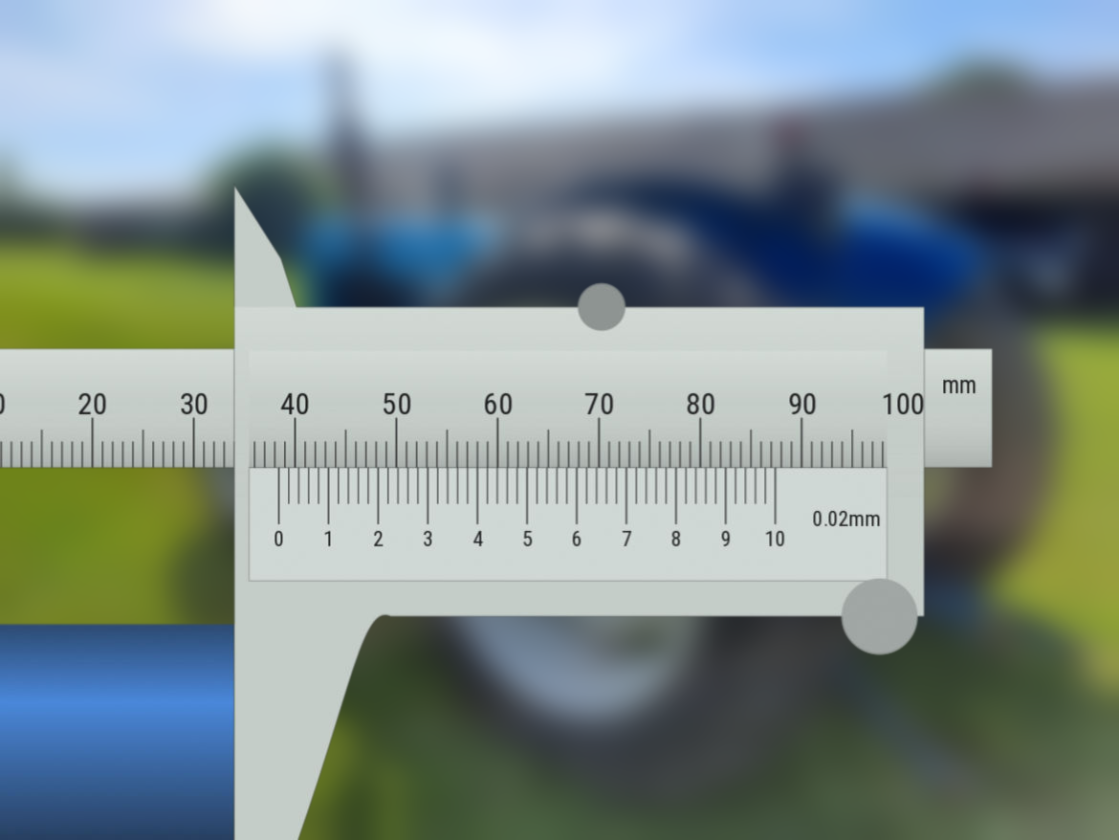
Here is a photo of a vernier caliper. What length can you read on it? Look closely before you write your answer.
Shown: 38.4 mm
